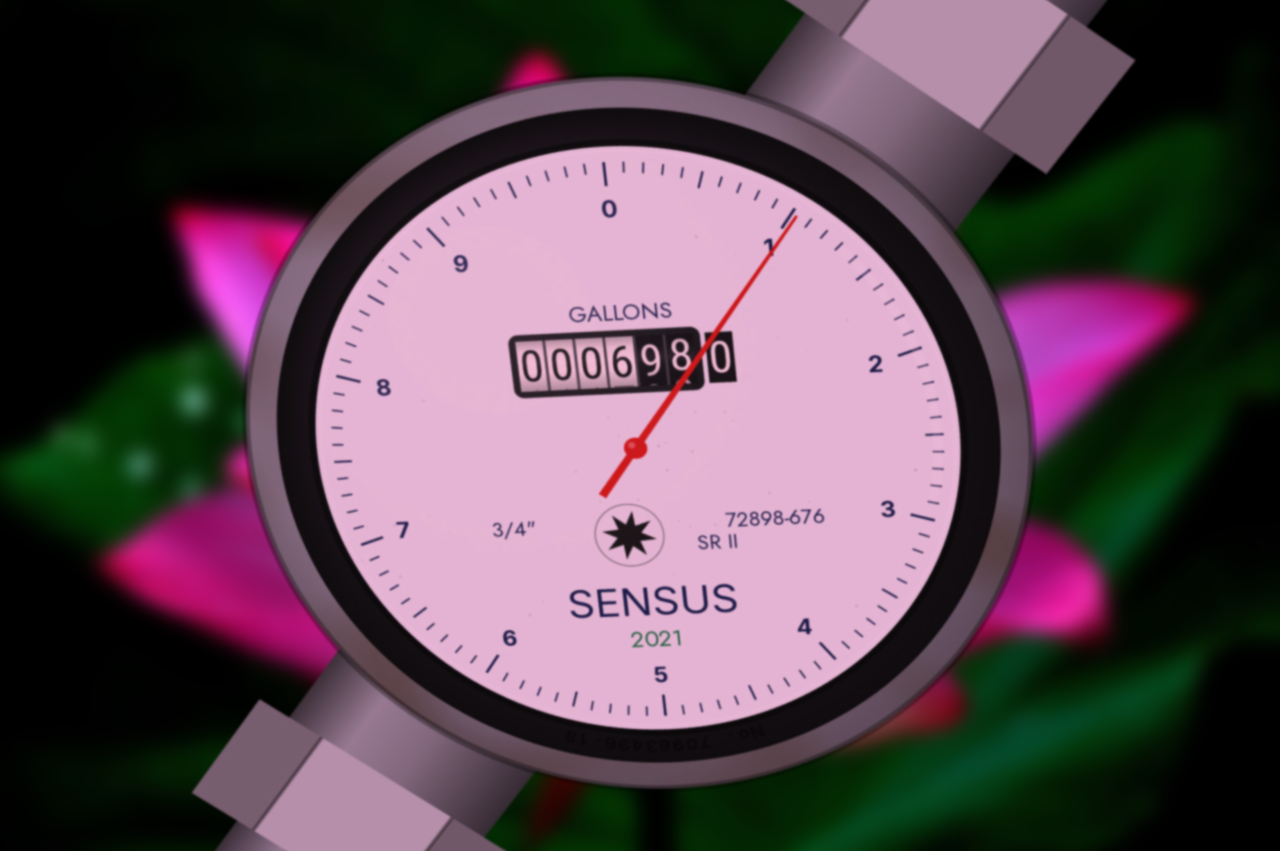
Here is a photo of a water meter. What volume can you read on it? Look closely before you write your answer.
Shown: 6981.0 gal
